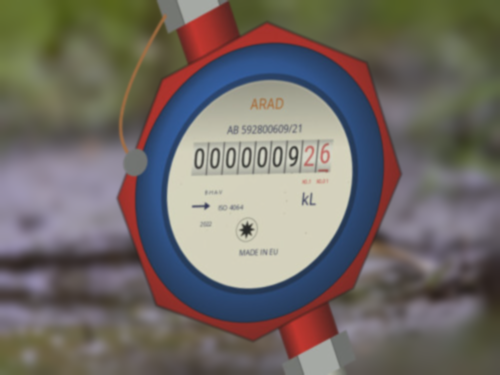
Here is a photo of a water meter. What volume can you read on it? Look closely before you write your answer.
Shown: 9.26 kL
